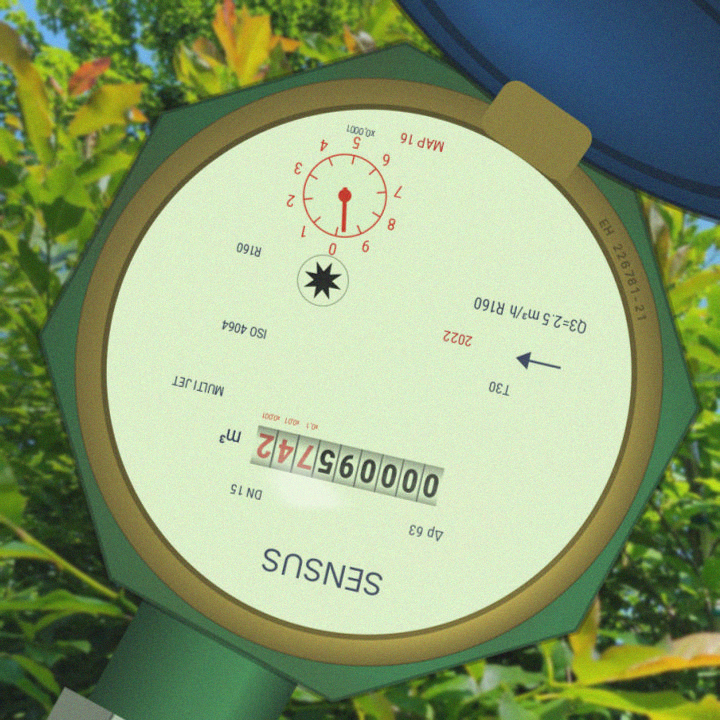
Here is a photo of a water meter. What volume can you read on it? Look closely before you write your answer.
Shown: 95.7419 m³
